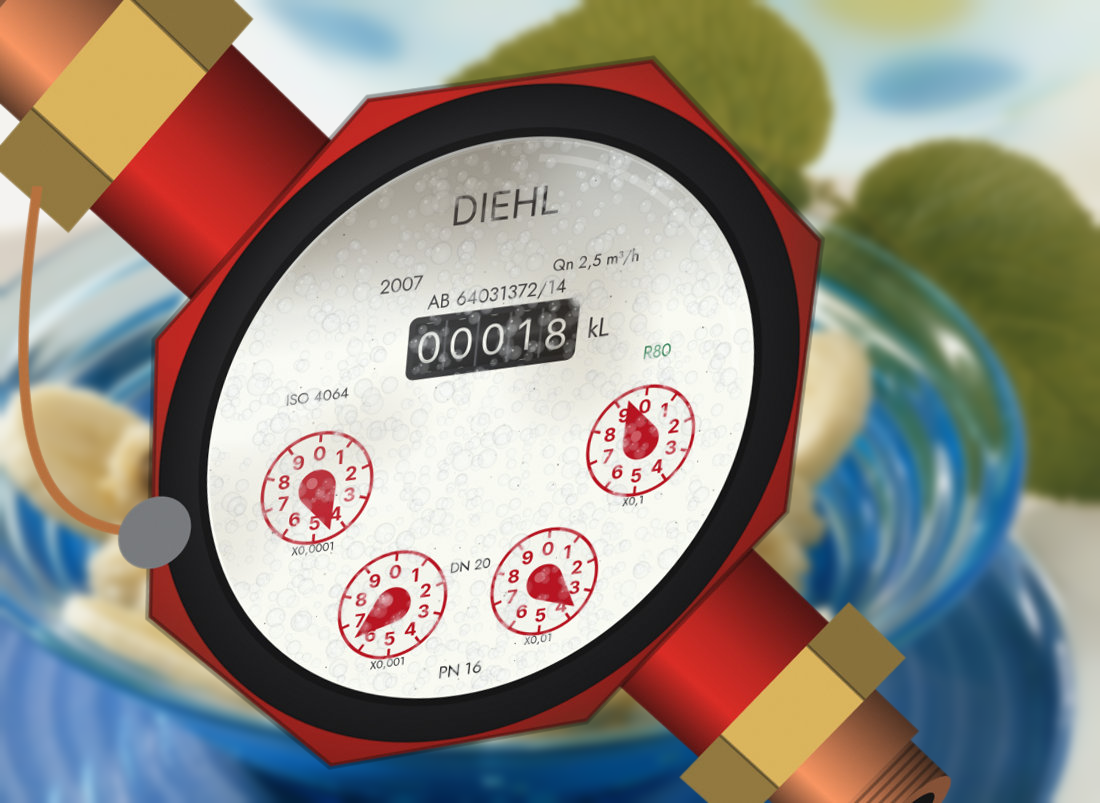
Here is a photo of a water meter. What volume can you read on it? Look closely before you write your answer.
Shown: 17.9364 kL
